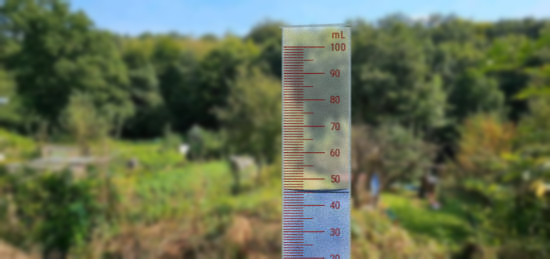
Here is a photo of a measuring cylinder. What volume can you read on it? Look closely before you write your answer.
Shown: 45 mL
